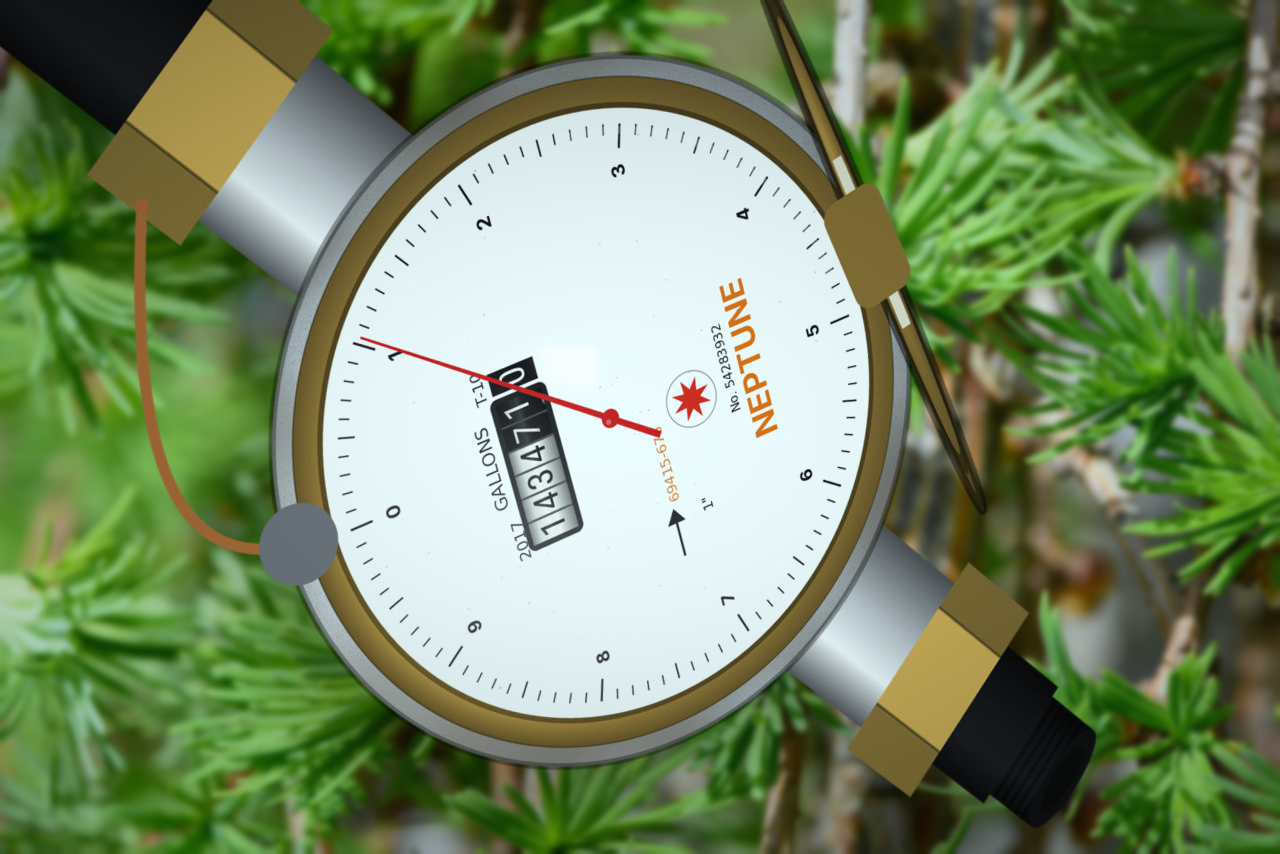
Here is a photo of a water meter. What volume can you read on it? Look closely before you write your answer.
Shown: 1434711.0 gal
